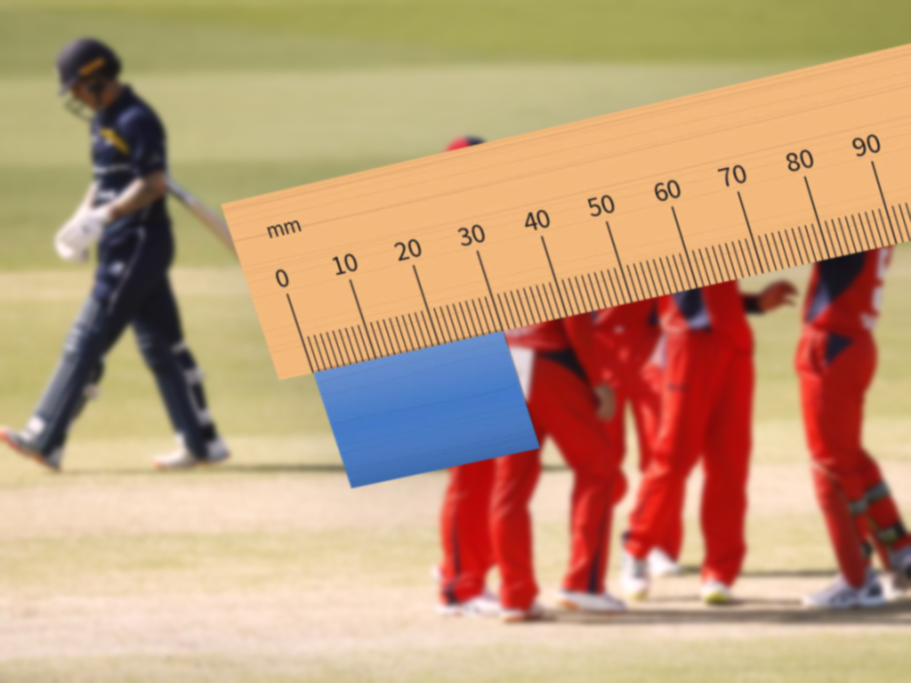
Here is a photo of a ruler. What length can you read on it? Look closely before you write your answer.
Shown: 30 mm
